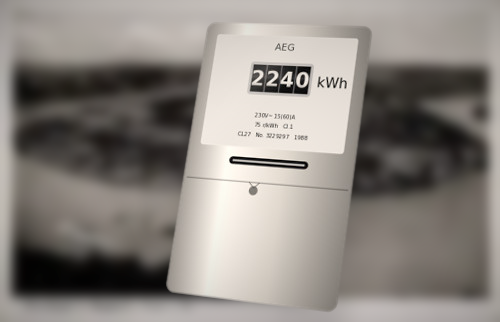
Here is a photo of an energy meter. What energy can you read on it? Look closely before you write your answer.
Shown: 2240 kWh
